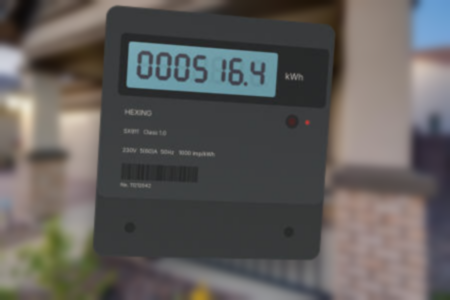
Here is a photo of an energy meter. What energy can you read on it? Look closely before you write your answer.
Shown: 516.4 kWh
